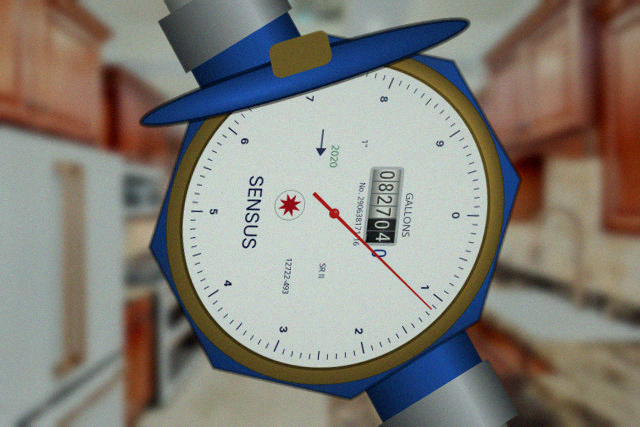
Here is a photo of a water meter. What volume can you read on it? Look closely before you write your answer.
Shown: 827041.1 gal
